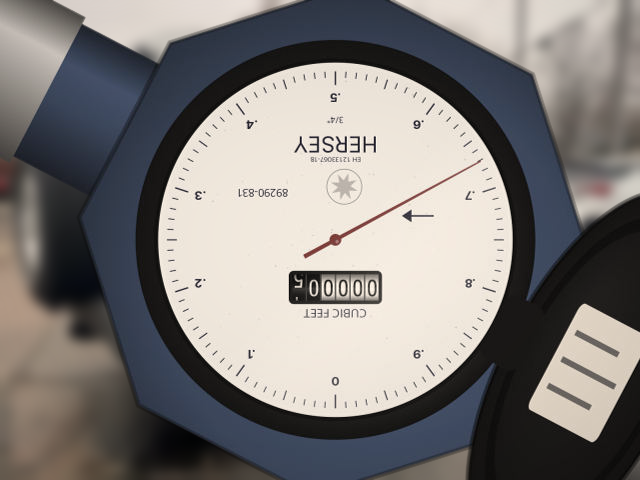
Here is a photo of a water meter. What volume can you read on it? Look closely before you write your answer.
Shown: 4.67 ft³
